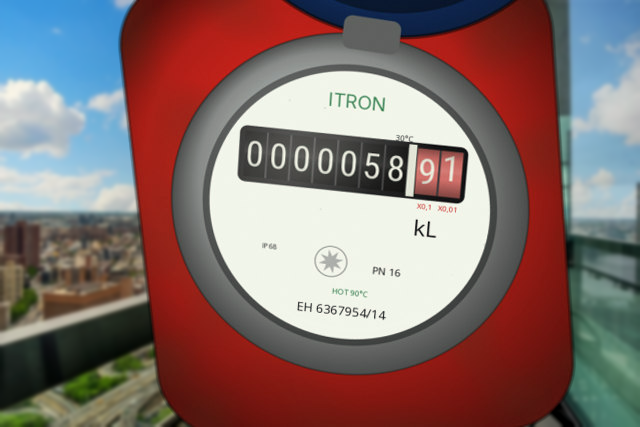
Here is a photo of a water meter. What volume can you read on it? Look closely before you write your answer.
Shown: 58.91 kL
